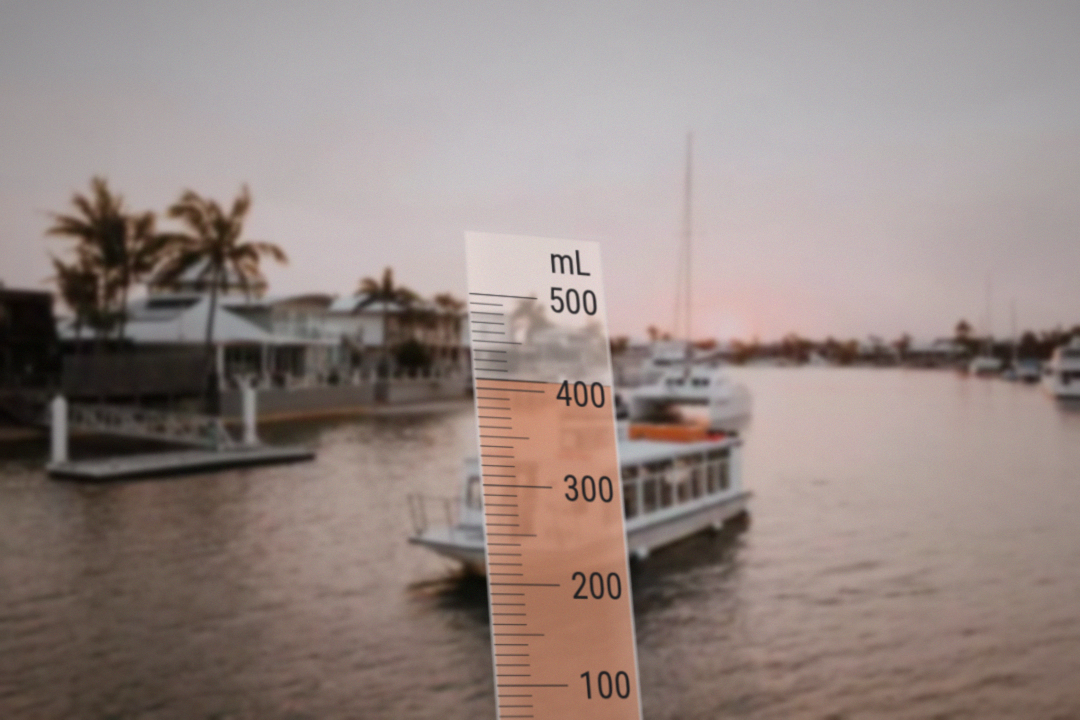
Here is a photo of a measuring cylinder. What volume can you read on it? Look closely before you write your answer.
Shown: 410 mL
